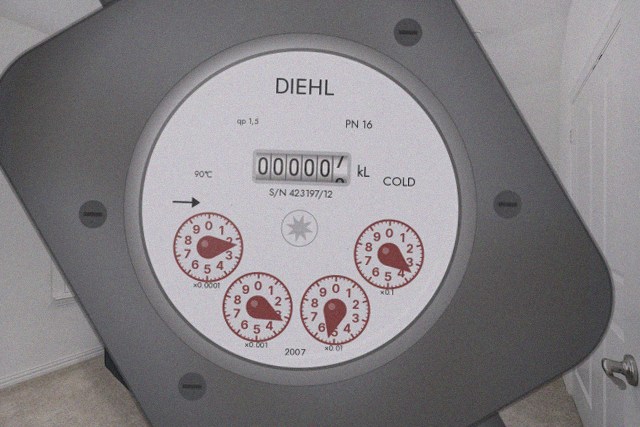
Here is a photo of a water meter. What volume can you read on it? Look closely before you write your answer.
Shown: 7.3532 kL
